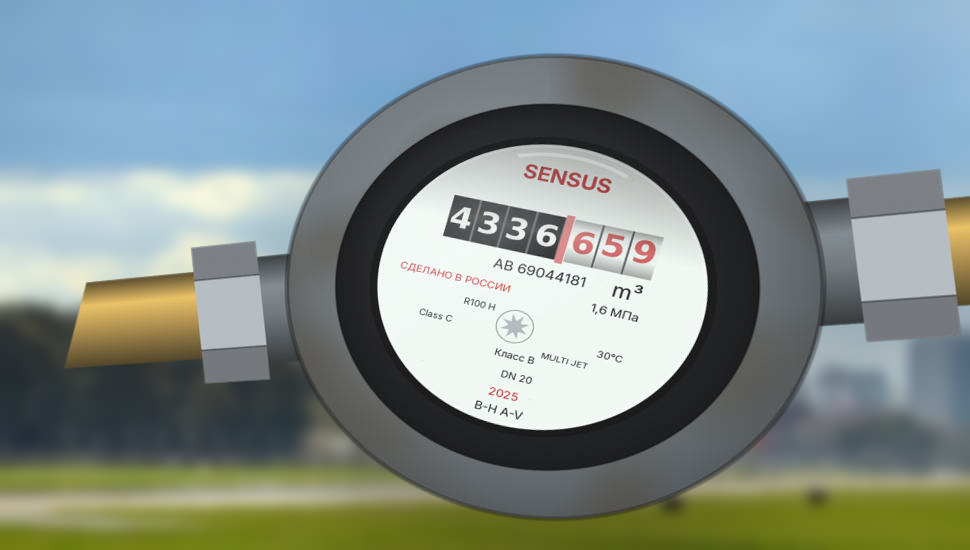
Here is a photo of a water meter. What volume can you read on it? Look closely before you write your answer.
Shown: 4336.659 m³
